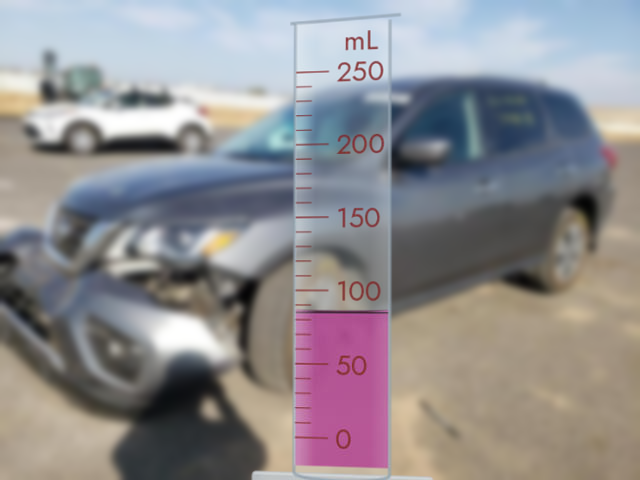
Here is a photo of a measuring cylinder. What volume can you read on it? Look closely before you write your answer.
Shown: 85 mL
